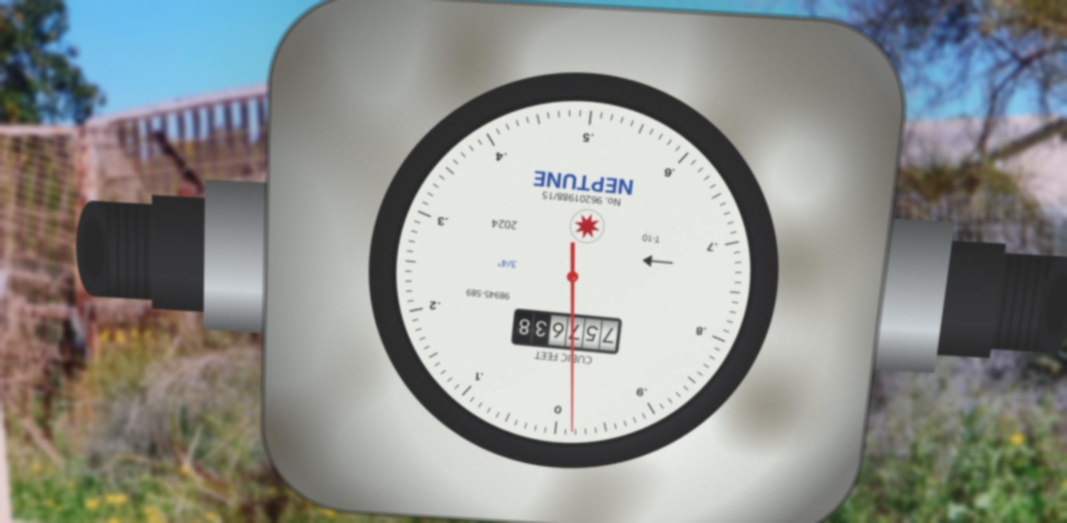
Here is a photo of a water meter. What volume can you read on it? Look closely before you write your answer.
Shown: 757637.98 ft³
